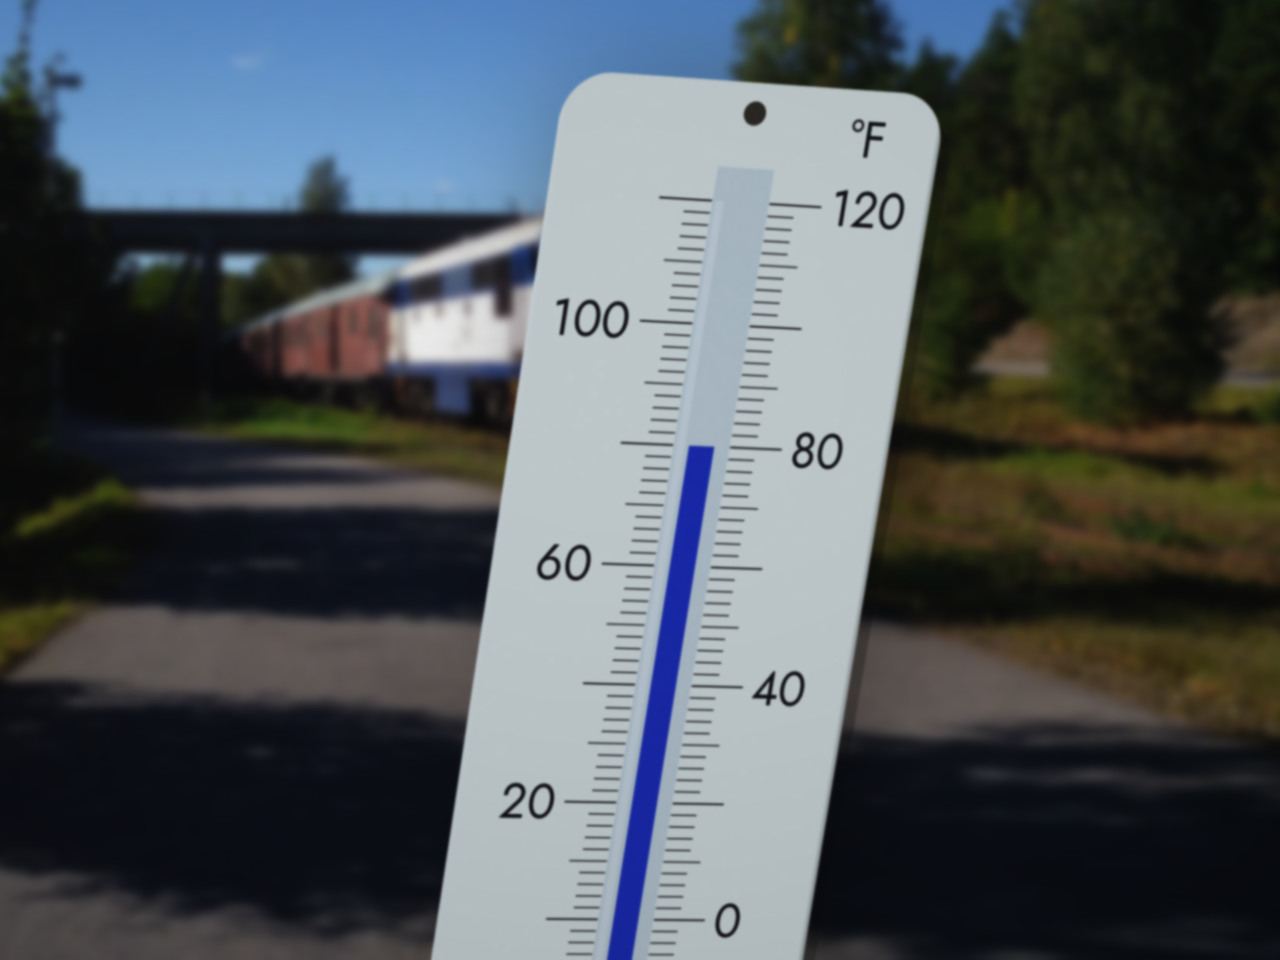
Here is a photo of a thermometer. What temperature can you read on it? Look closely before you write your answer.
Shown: 80 °F
